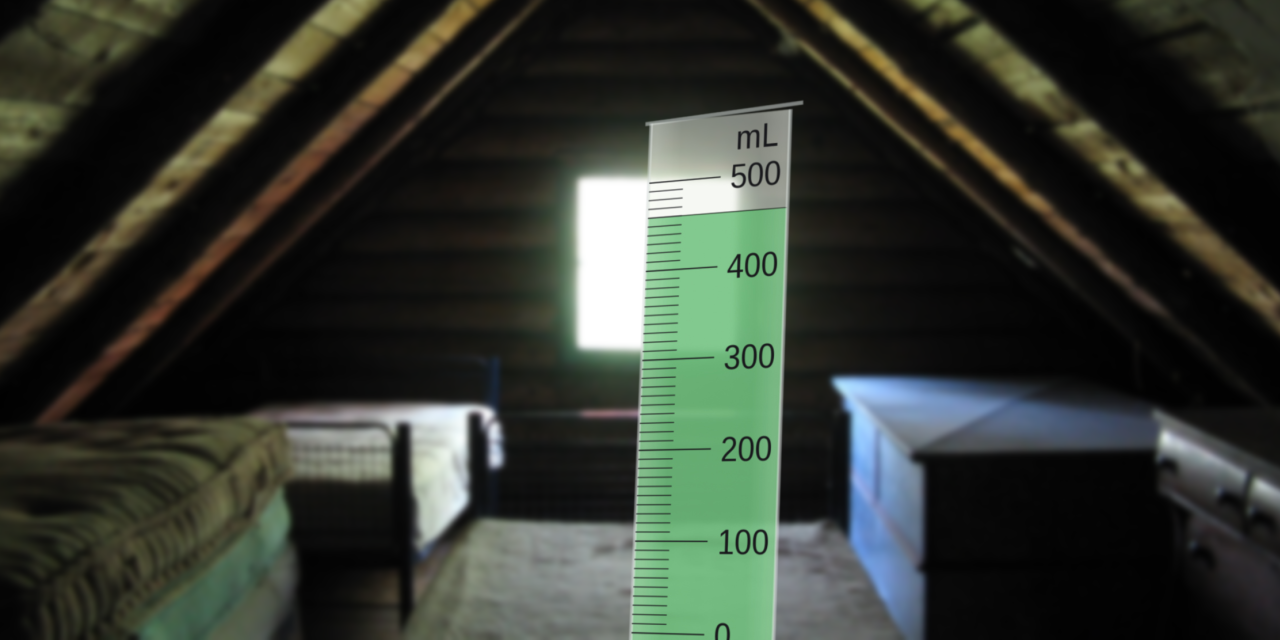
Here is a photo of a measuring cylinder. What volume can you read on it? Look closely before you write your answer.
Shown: 460 mL
